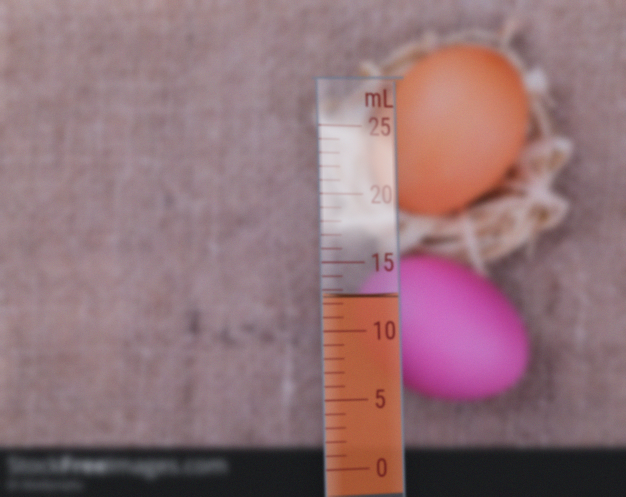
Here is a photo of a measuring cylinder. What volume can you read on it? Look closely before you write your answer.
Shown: 12.5 mL
